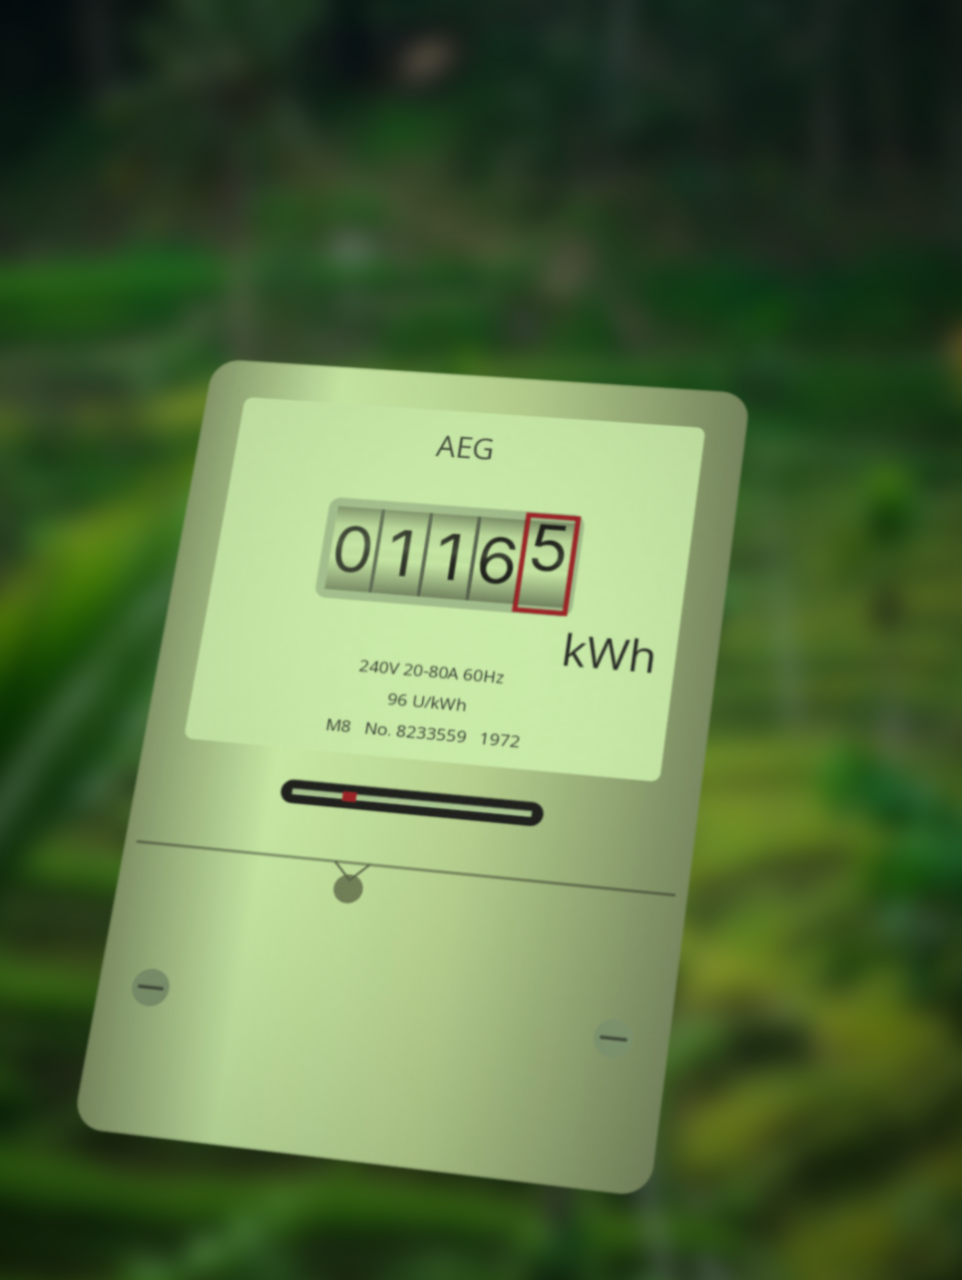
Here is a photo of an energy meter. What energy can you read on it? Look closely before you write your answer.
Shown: 116.5 kWh
